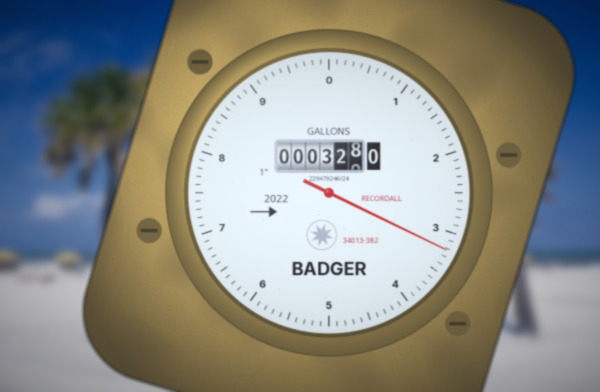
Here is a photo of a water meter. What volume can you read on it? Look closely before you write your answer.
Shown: 3283.2 gal
